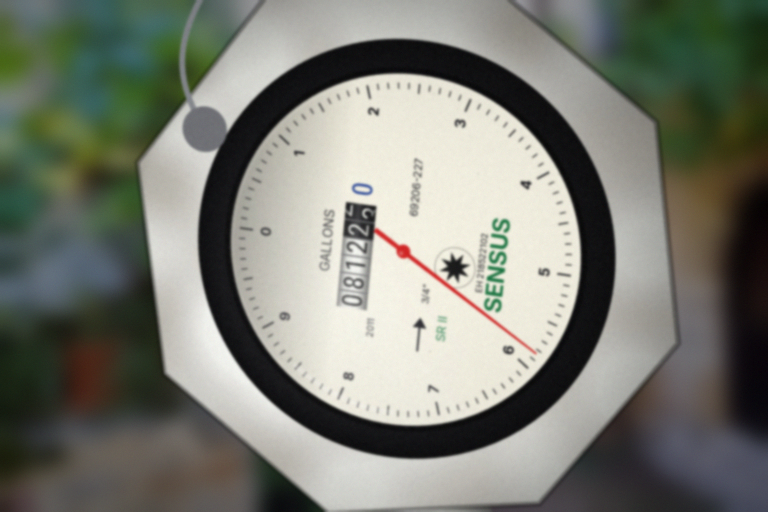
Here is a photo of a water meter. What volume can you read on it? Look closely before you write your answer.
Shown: 812225.8 gal
